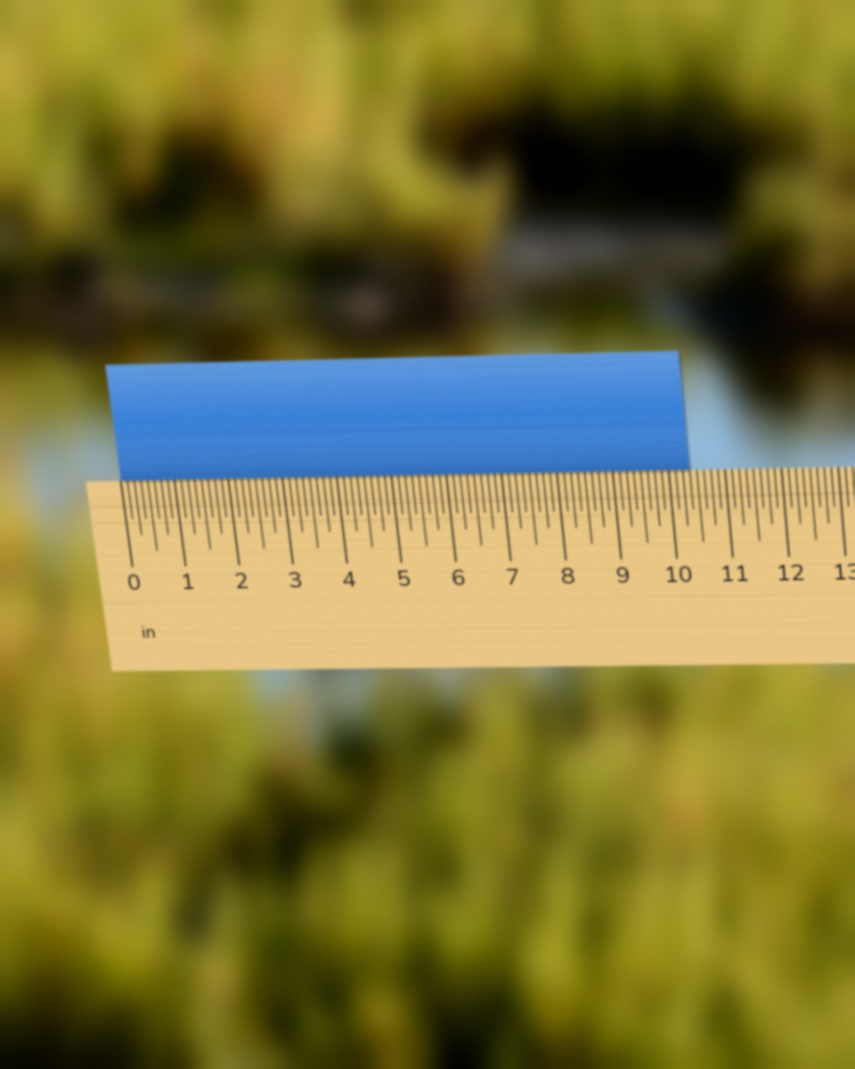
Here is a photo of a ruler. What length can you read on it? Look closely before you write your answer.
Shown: 10.375 in
